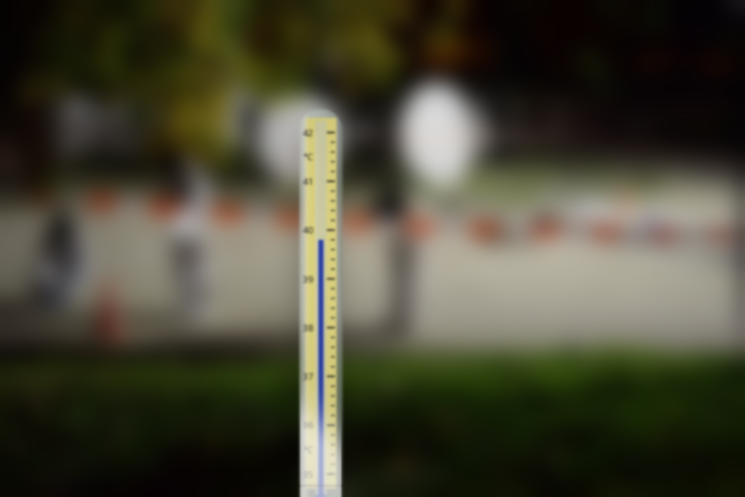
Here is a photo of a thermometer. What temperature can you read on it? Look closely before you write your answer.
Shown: 39.8 °C
